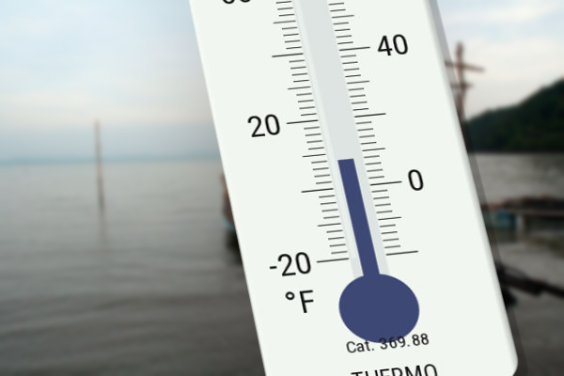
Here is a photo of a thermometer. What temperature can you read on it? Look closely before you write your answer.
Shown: 8 °F
